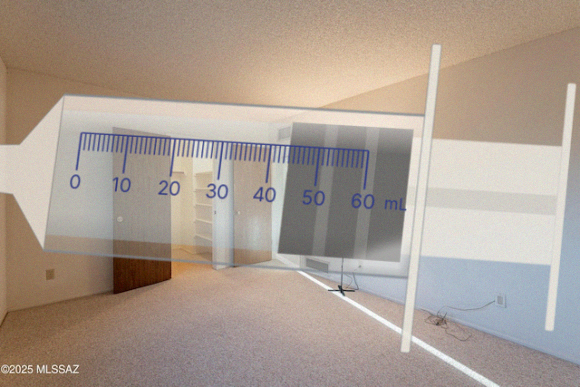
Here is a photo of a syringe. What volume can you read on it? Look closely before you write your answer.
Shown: 44 mL
